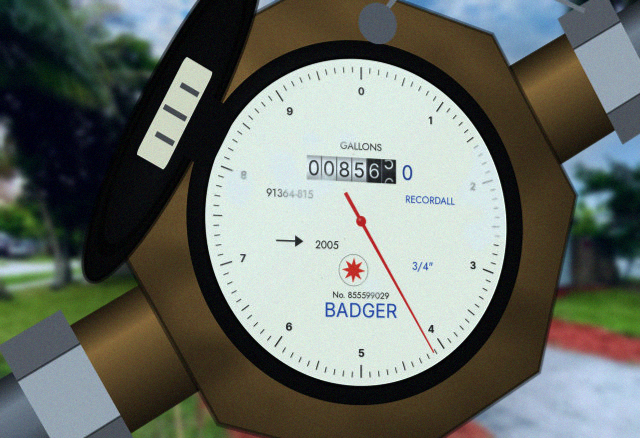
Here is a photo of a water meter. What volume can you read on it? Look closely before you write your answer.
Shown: 85654.1 gal
